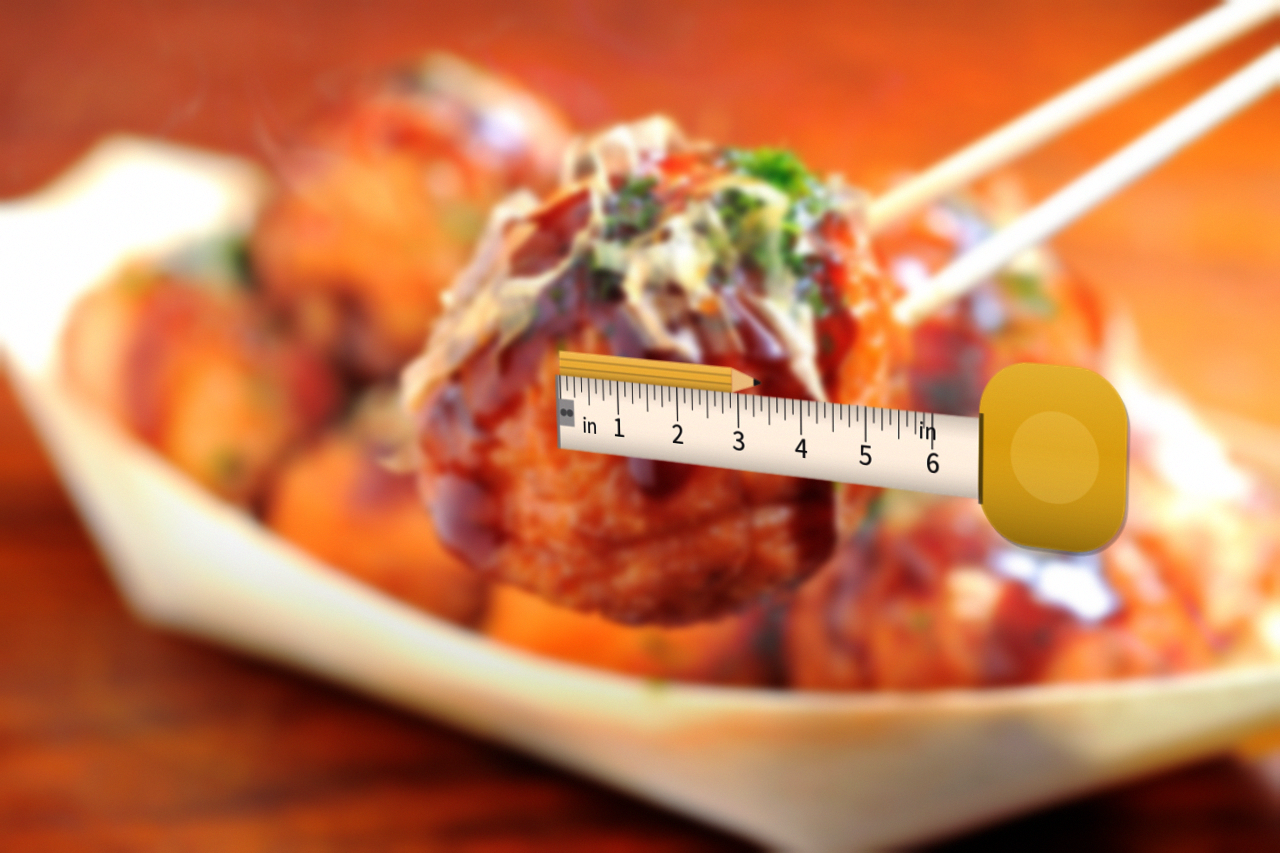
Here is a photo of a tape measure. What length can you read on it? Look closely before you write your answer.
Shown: 3.375 in
